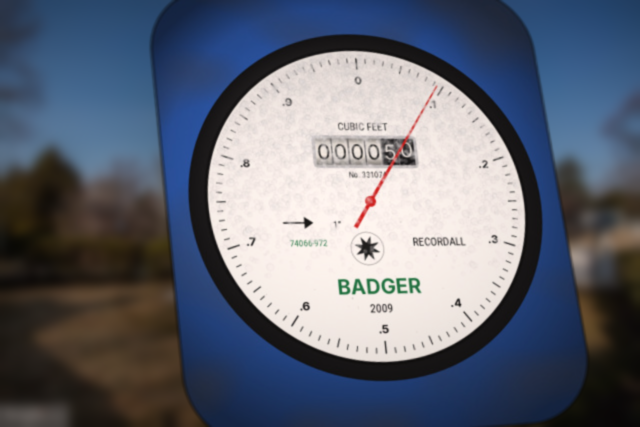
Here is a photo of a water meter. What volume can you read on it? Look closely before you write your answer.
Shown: 50.09 ft³
